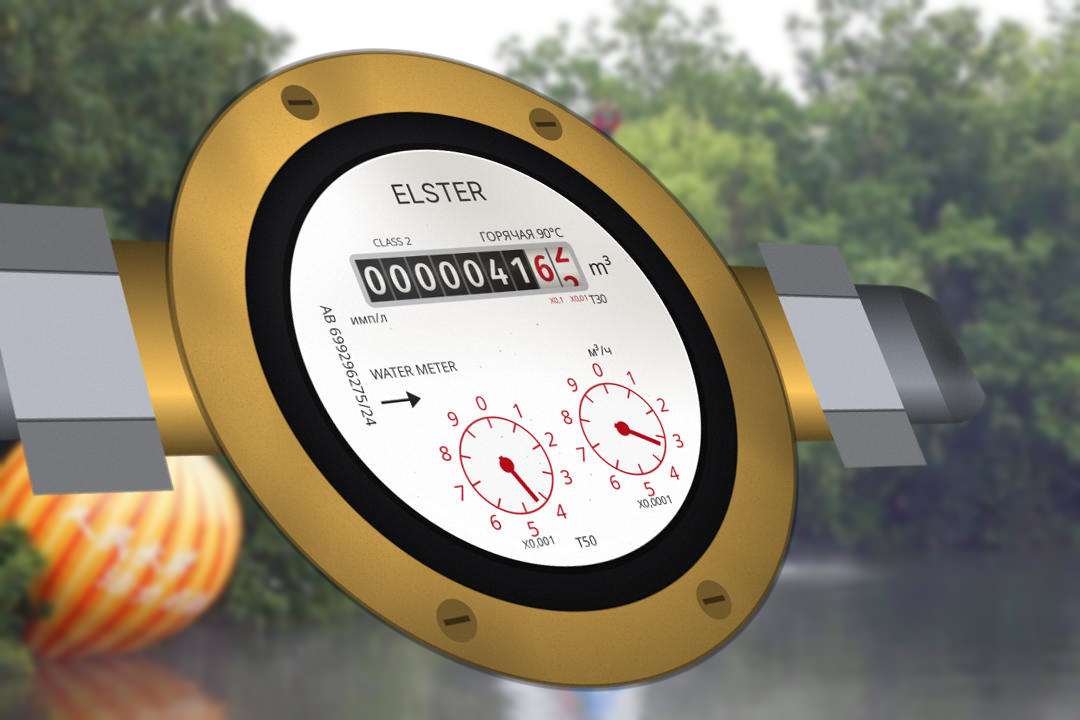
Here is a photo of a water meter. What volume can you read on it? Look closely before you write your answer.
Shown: 41.6243 m³
